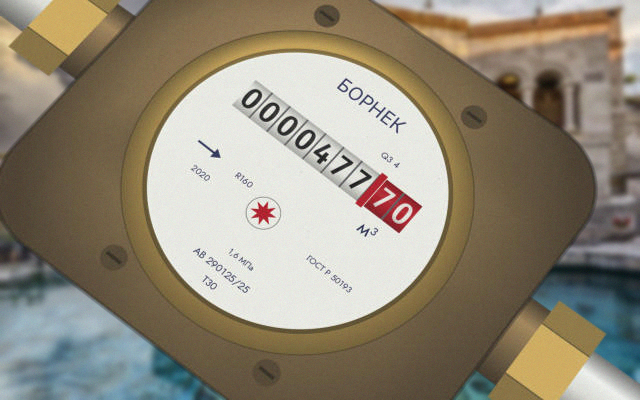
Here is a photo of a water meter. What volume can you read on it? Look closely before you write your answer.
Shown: 477.70 m³
